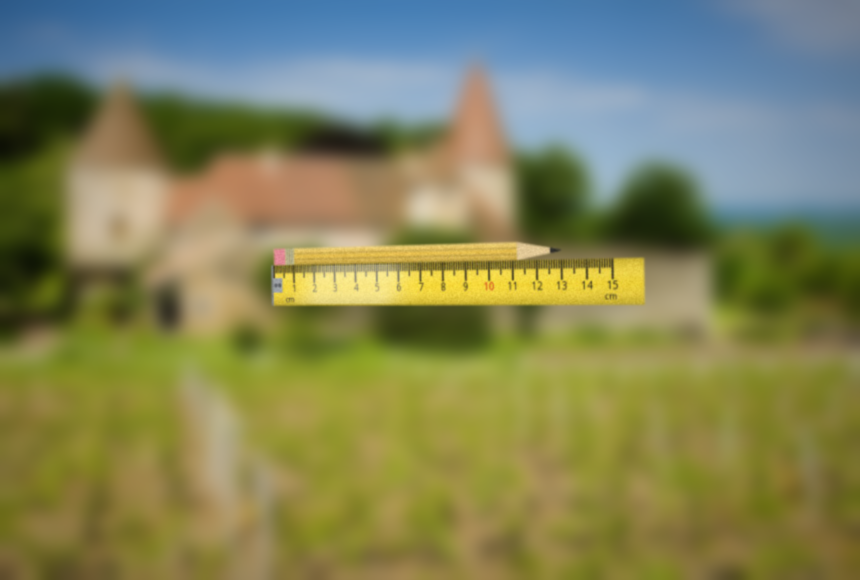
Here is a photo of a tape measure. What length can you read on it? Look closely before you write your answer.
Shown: 13 cm
